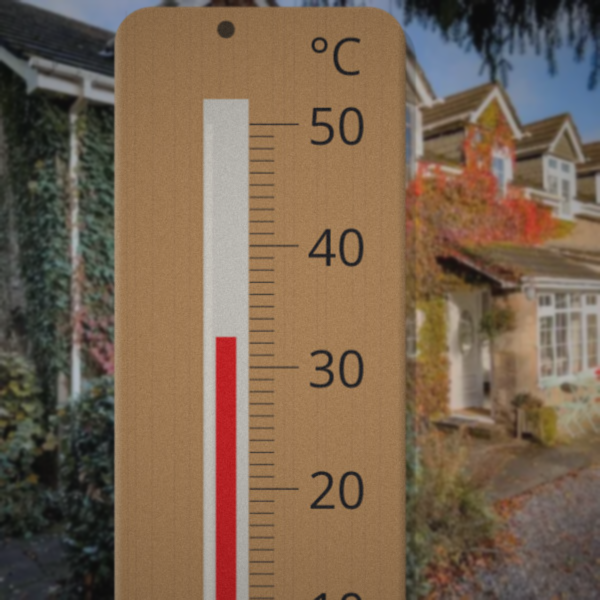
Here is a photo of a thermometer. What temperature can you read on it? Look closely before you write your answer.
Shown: 32.5 °C
